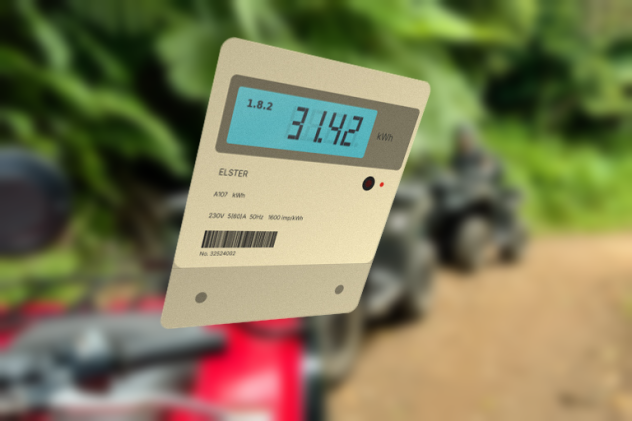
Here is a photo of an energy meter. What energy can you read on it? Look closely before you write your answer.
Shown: 31.42 kWh
